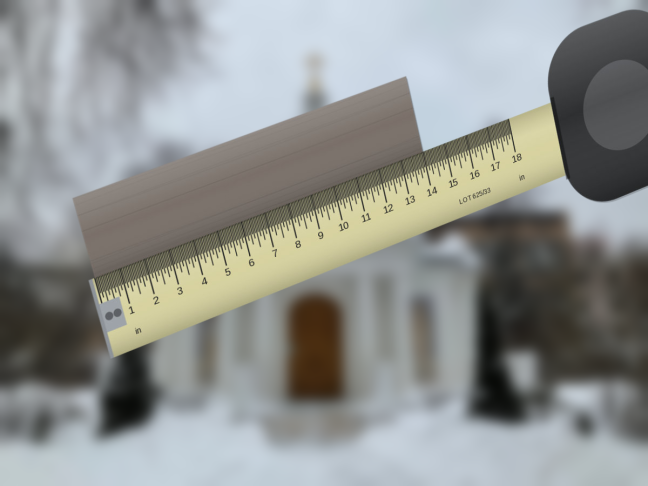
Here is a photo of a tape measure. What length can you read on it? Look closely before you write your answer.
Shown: 14 in
